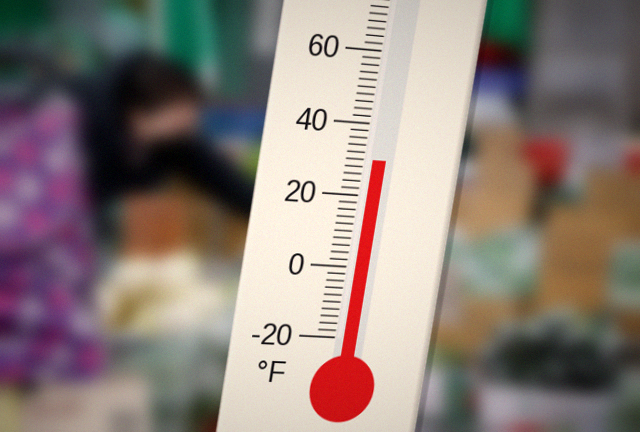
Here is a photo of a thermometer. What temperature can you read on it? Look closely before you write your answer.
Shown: 30 °F
